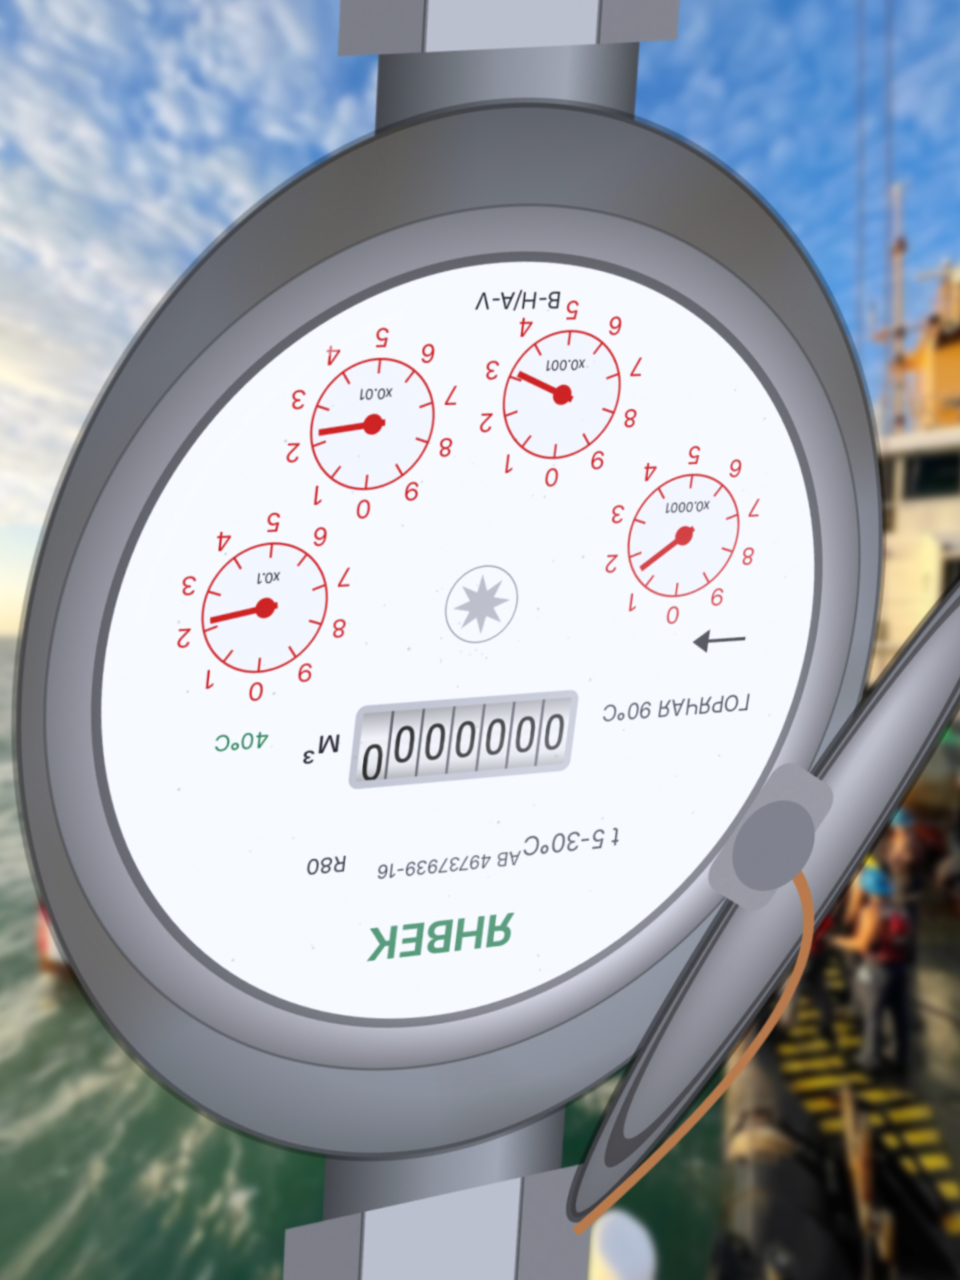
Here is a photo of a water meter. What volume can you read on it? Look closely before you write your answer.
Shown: 0.2231 m³
